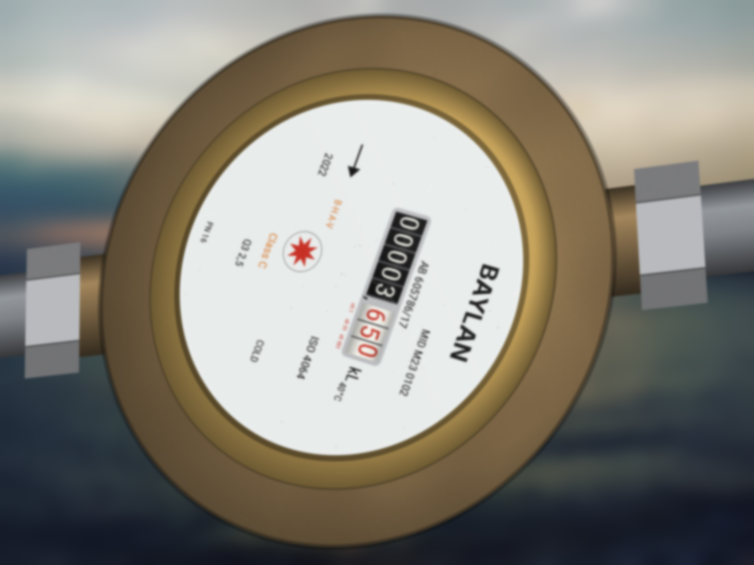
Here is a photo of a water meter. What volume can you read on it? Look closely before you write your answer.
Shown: 3.650 kL
